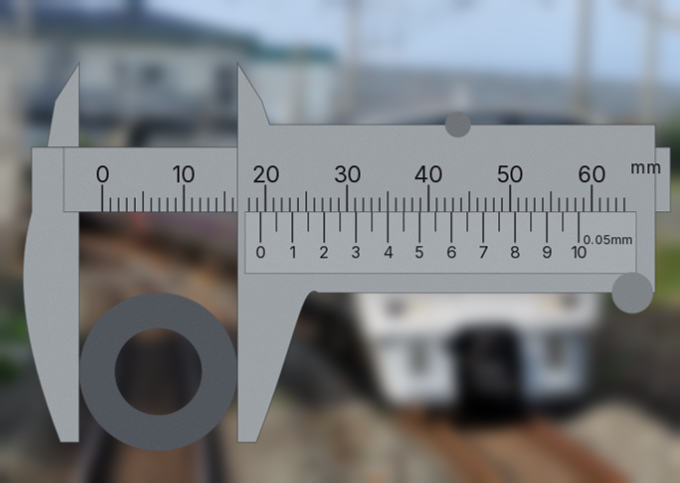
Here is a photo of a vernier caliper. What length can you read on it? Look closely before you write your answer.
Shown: 19.4 mm
